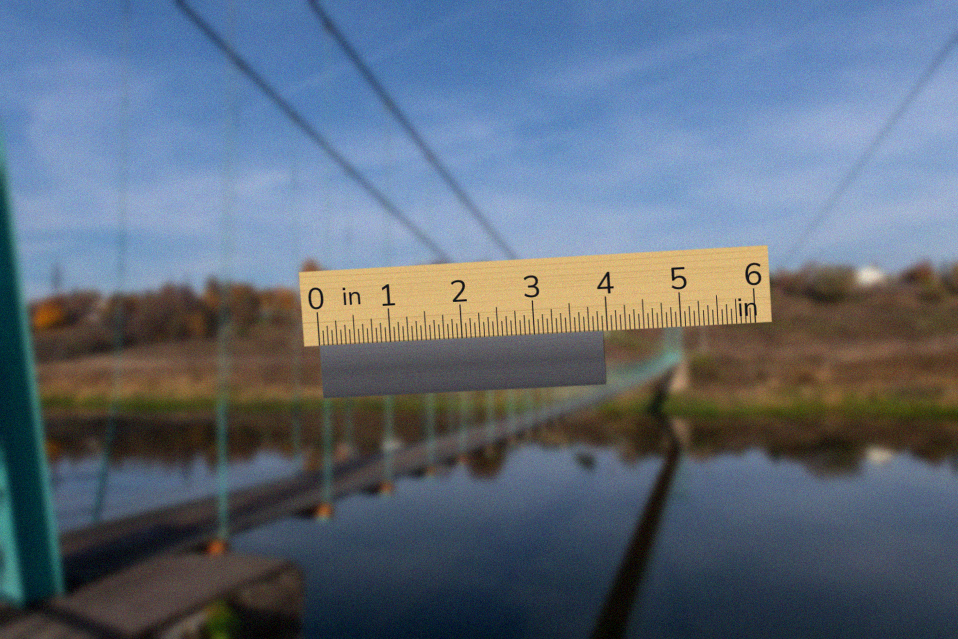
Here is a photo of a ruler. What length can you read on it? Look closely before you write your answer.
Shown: 3.9375 in
